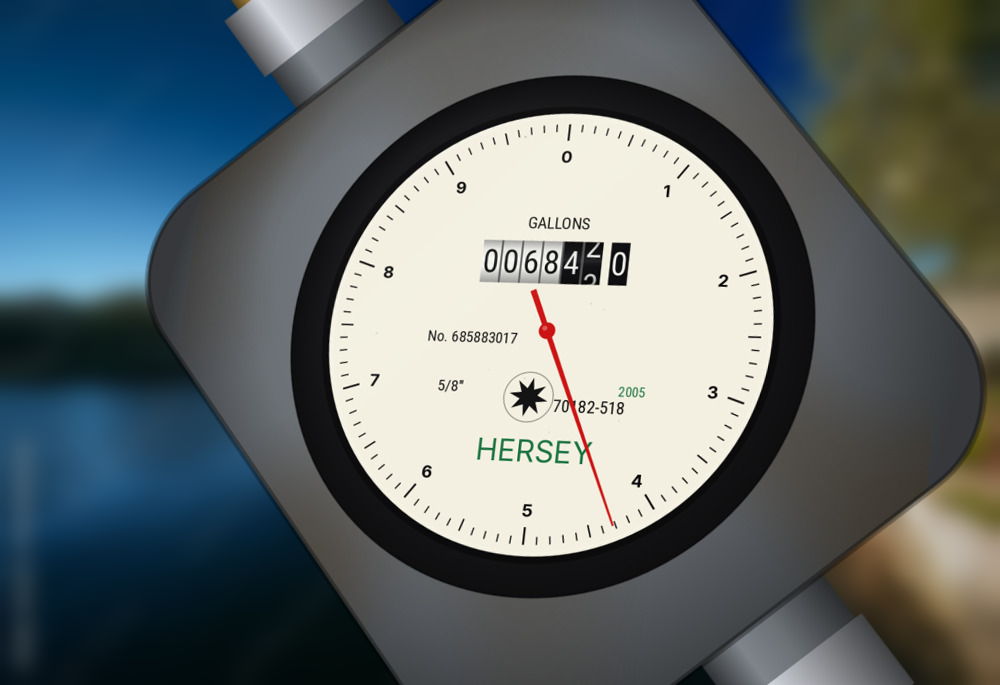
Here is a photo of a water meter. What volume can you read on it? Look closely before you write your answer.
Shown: 68424.3 gal
